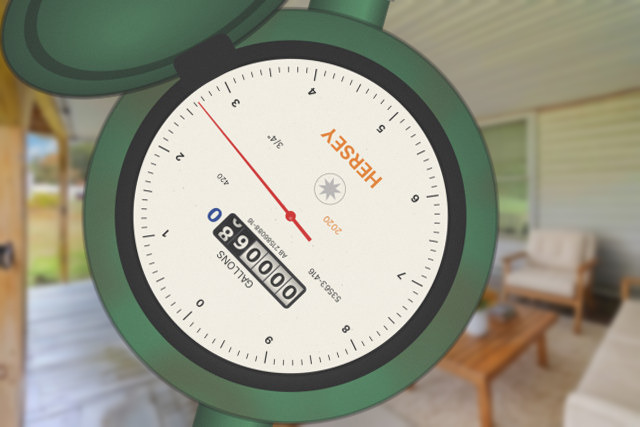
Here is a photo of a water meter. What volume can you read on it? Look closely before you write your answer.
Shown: 682.6 gal
